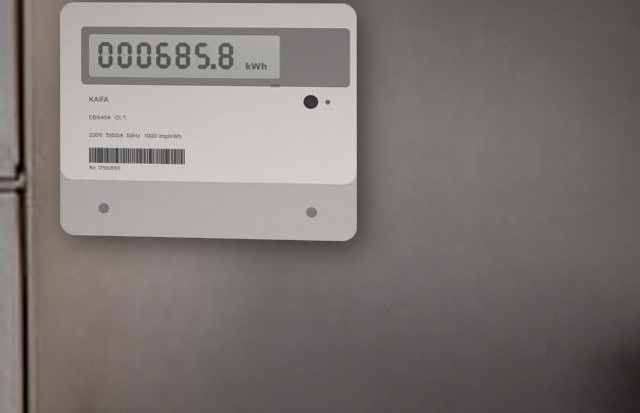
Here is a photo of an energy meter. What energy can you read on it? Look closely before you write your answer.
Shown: 685.8 kWh
